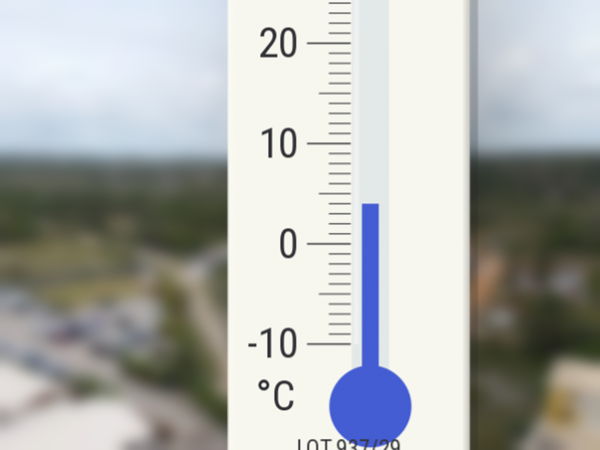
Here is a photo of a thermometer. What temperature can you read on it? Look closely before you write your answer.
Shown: 4 °C
